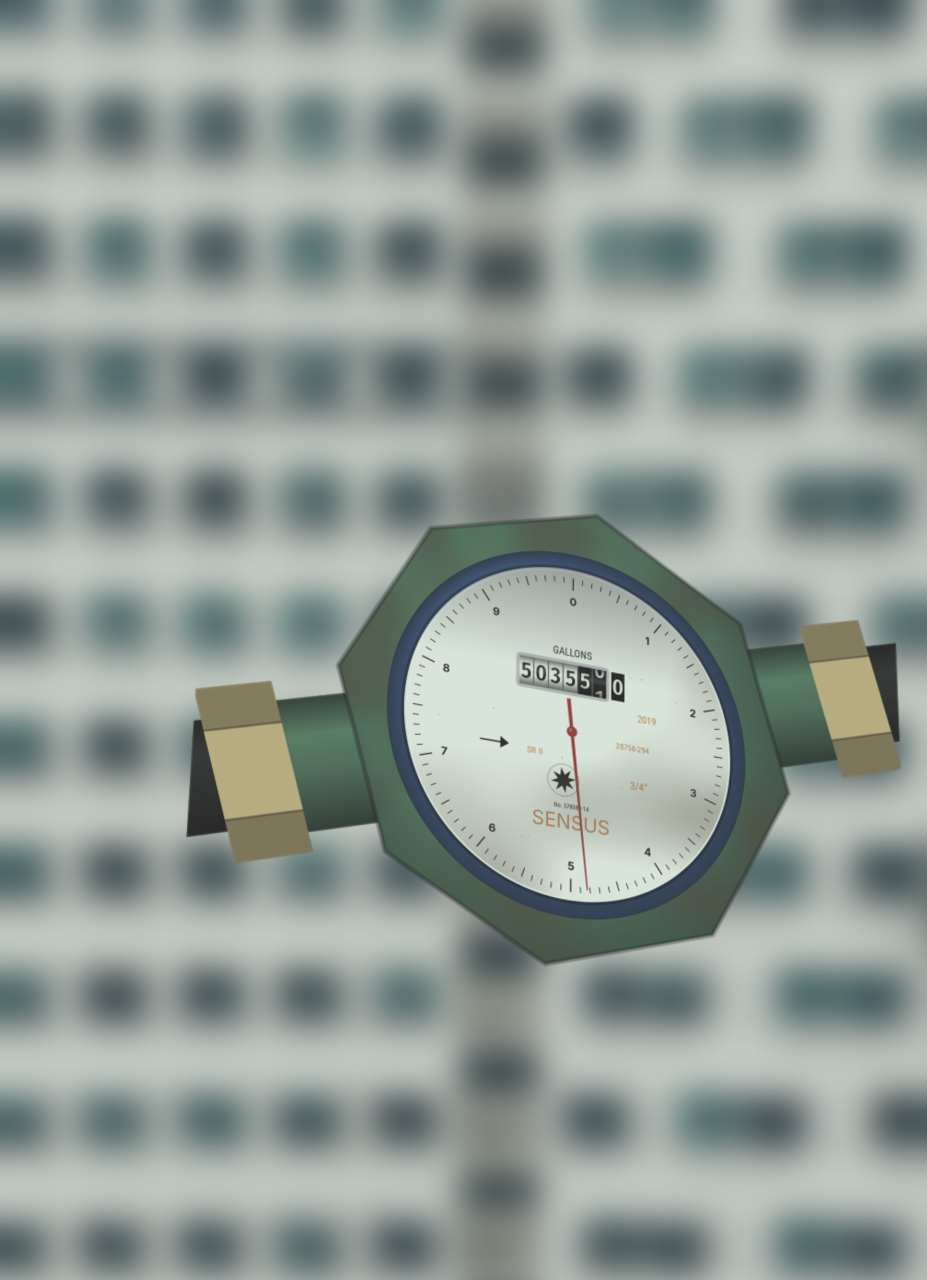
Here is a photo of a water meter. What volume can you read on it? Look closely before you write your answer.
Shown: 5035504.8 gal
